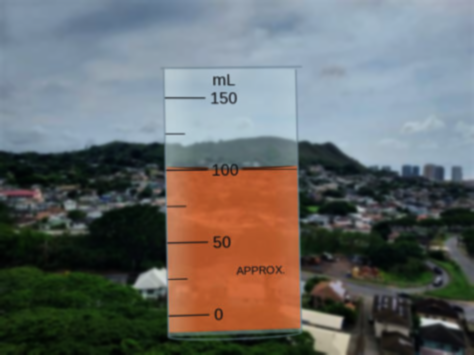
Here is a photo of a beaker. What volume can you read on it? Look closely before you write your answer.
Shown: 100 mL
